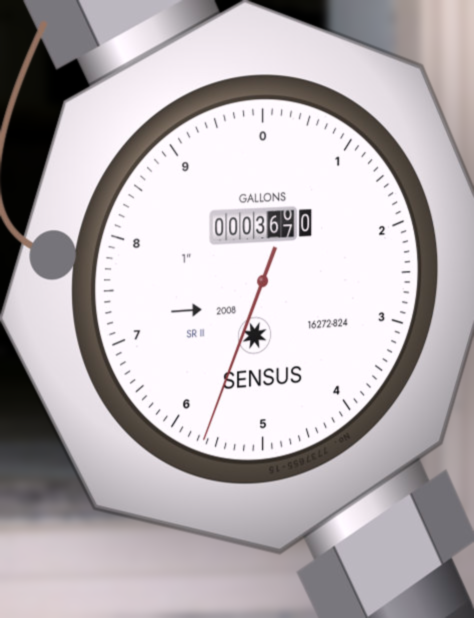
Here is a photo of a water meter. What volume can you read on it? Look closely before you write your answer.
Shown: 3665.6 gal
